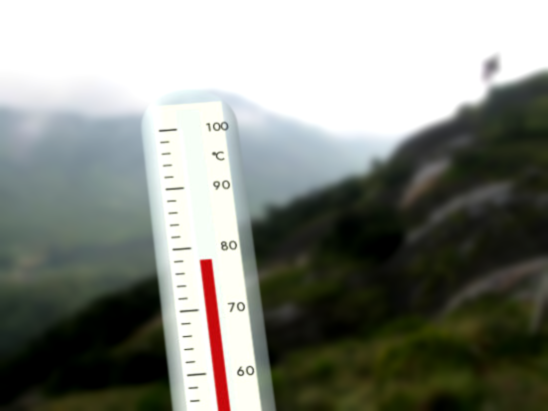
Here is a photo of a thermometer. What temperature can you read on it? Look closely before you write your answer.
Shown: 78 °C
